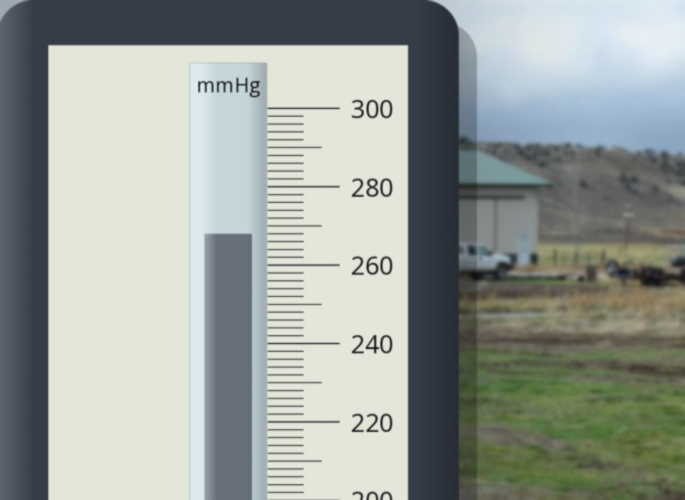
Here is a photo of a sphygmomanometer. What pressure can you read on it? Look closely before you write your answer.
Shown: 268 mmHg
